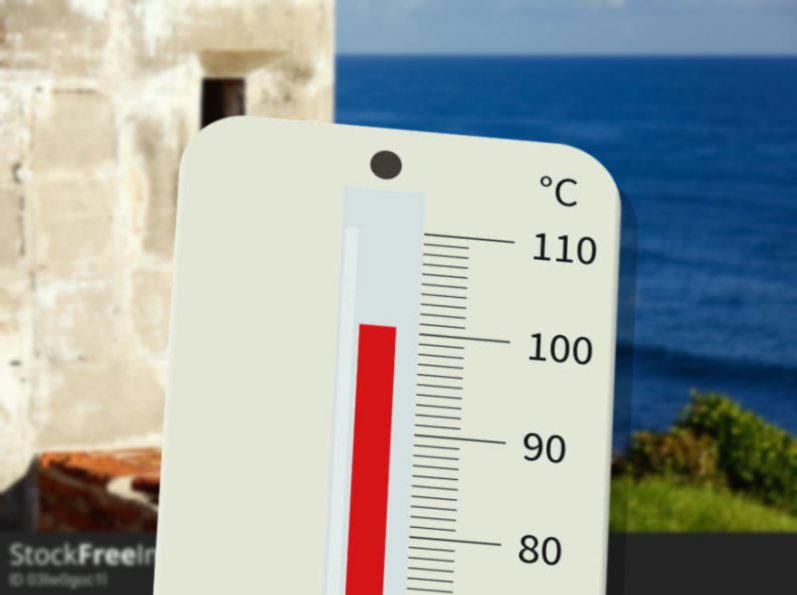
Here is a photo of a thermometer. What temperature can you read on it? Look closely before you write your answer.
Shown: 100.5 °C
